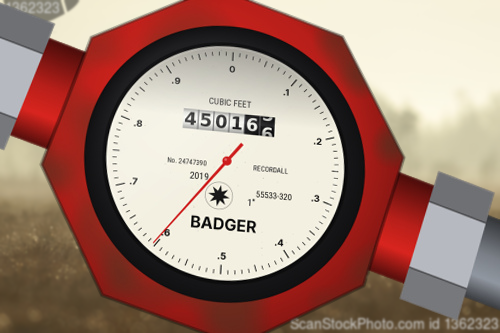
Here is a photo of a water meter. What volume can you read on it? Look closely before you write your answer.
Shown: 450165.60 ft³
